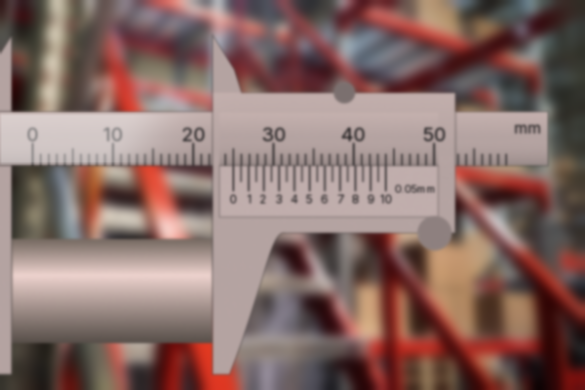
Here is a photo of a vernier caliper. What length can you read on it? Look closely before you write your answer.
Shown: 25.0 mm
